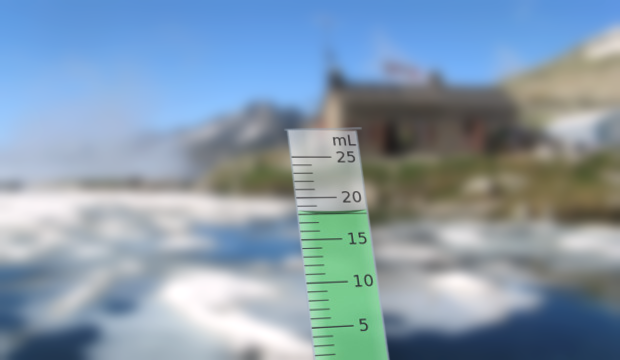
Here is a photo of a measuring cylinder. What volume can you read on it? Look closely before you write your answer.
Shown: 18 mL
